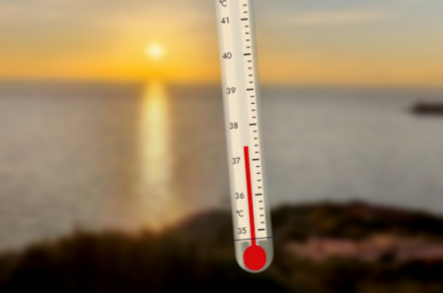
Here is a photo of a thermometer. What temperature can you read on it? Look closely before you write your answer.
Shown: 37.4 °C
